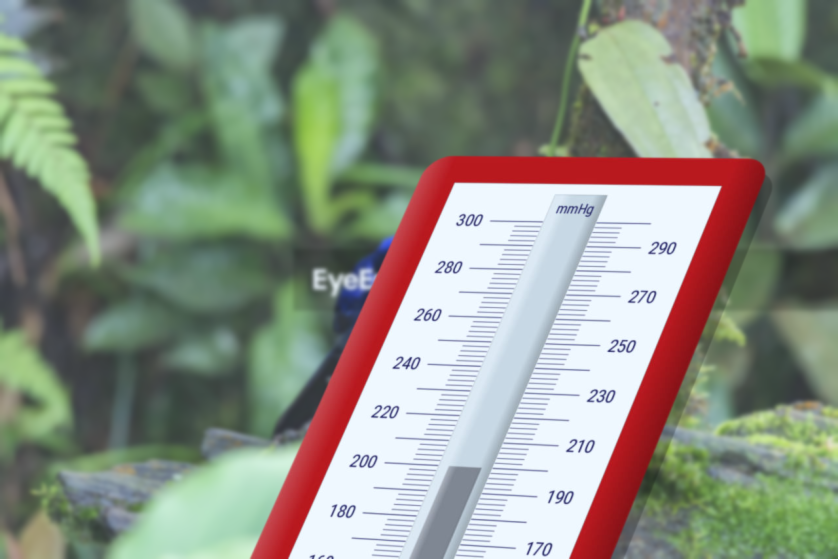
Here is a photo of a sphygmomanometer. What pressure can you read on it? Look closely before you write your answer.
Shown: 200 mmHg
